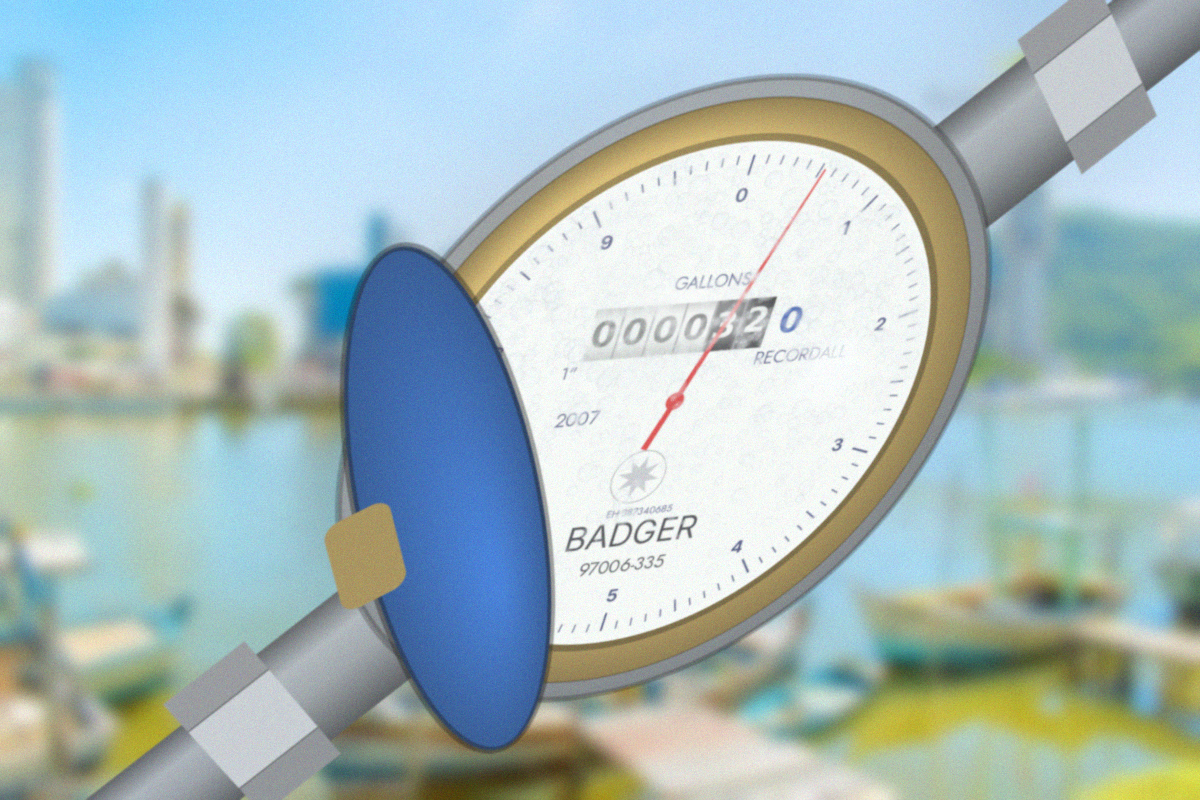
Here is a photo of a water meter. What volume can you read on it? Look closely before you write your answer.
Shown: 320.5 gal
